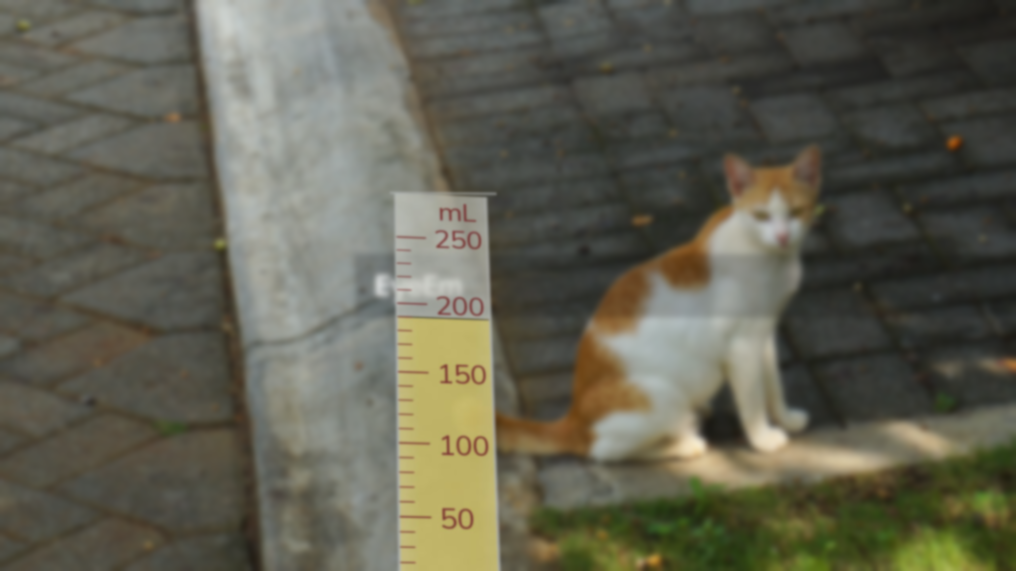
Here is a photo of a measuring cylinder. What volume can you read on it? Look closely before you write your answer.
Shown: 190 mL
